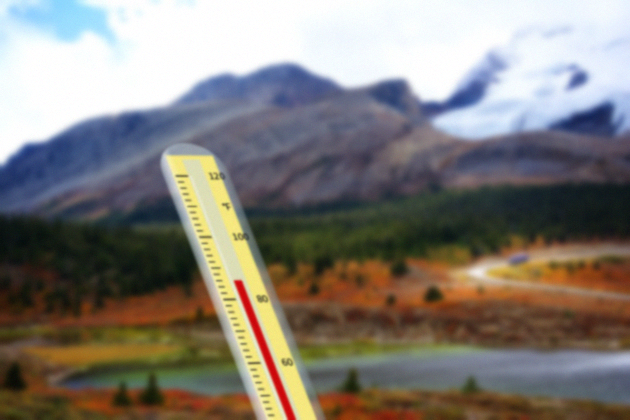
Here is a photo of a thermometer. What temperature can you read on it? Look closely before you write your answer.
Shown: 86 °F
